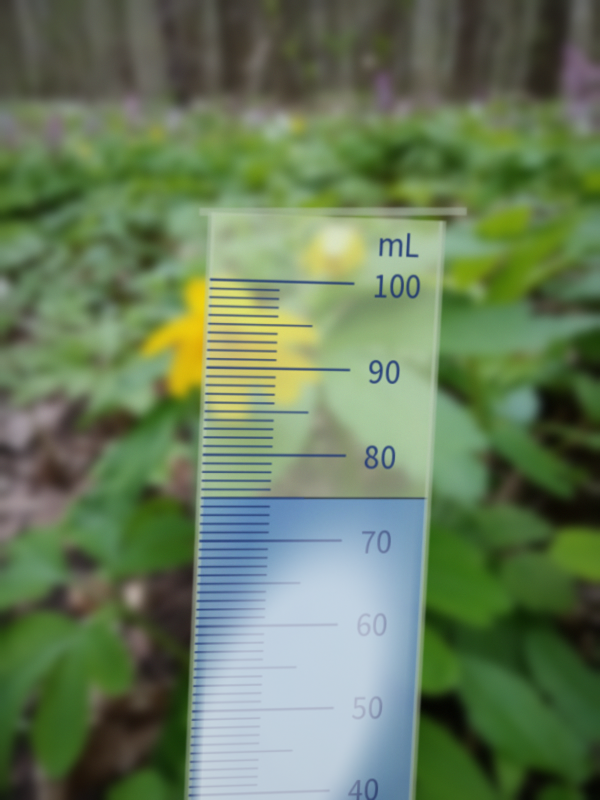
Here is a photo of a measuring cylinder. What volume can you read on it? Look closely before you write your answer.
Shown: 75 mL
